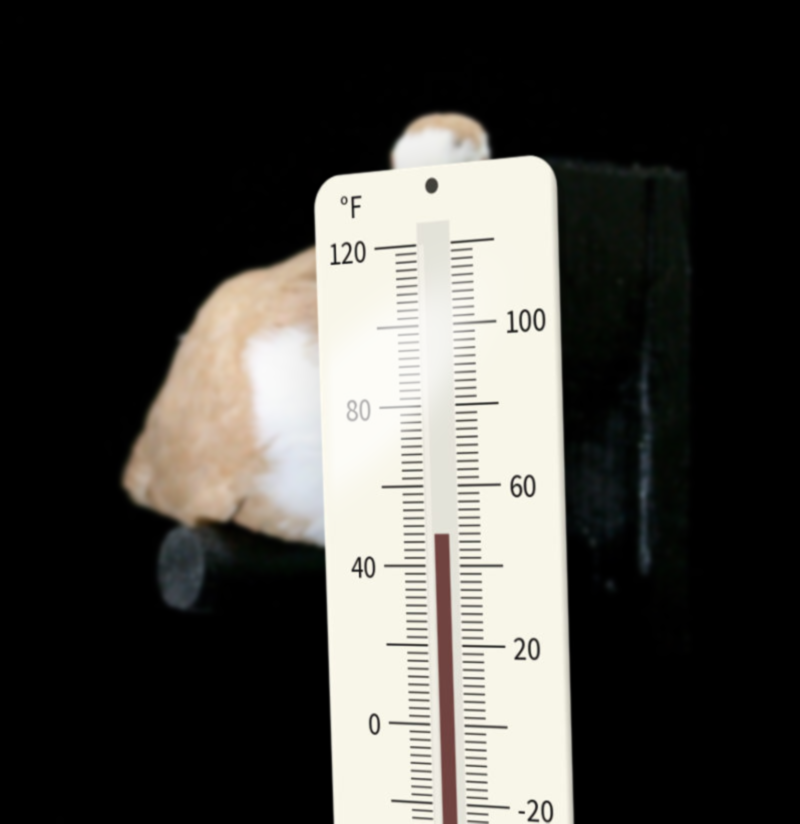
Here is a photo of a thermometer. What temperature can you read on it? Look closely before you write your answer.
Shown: 48 °F
